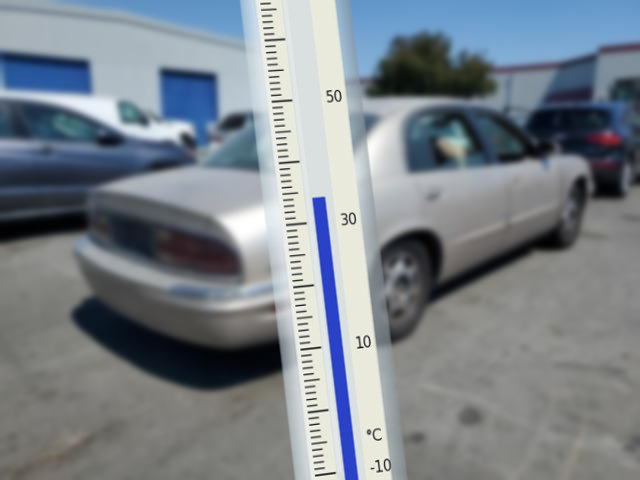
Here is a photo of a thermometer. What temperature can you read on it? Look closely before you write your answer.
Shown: 34 °C
